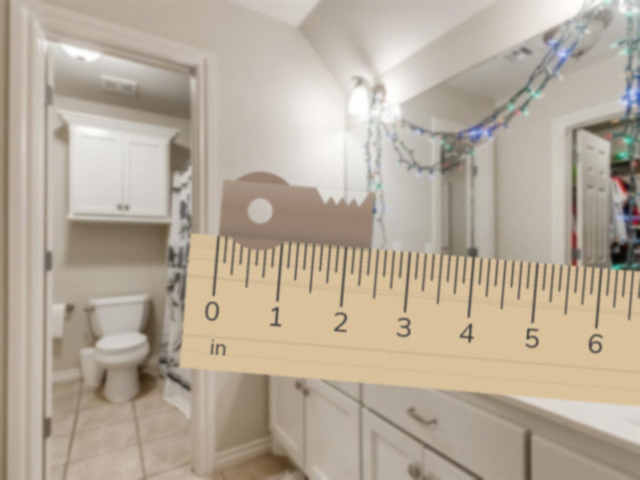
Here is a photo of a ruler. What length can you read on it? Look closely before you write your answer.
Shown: 2.375 in
